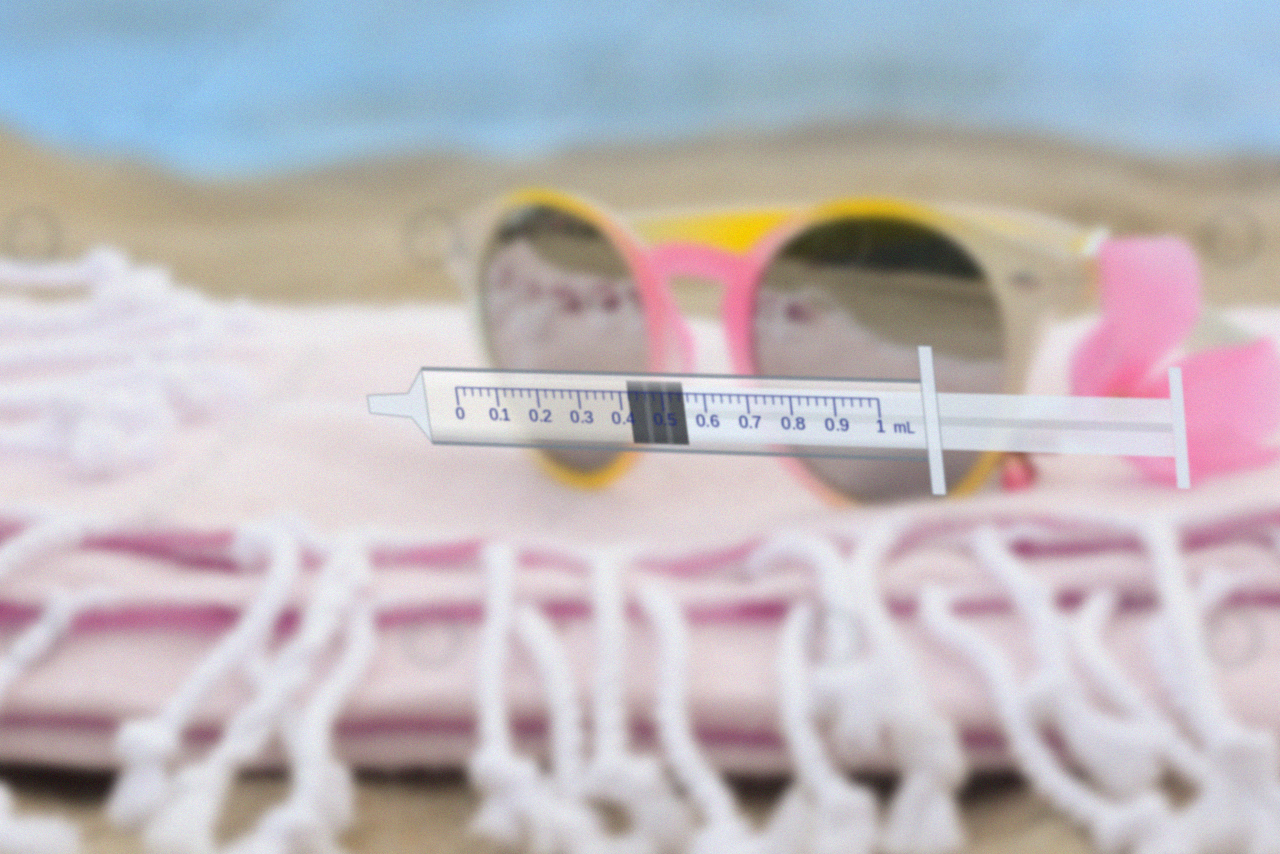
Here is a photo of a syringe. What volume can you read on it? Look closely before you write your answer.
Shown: 0.42 mL
